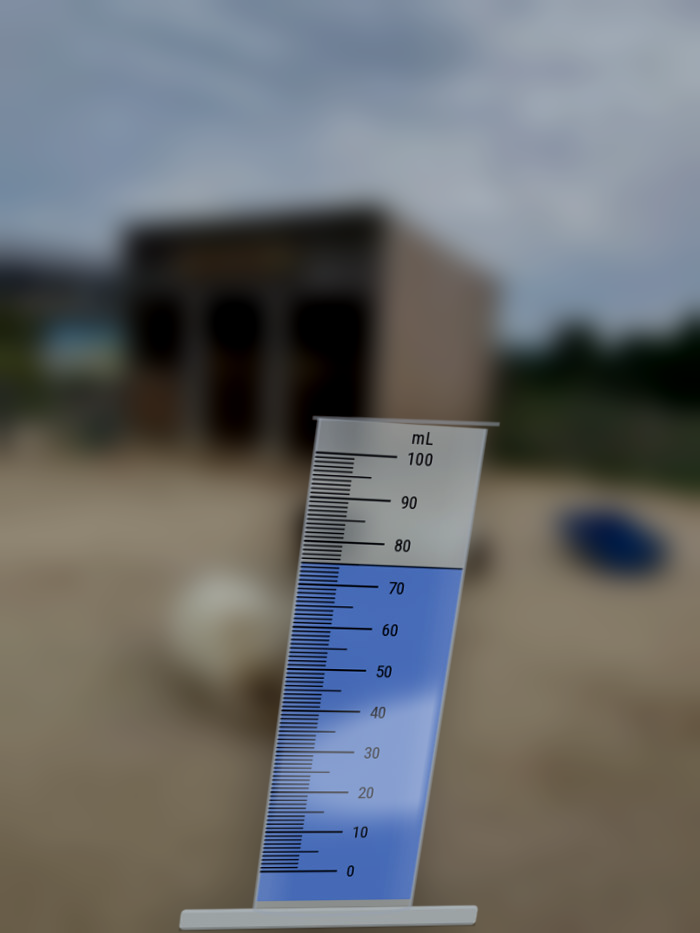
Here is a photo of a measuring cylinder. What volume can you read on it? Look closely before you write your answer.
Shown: 75 mL
